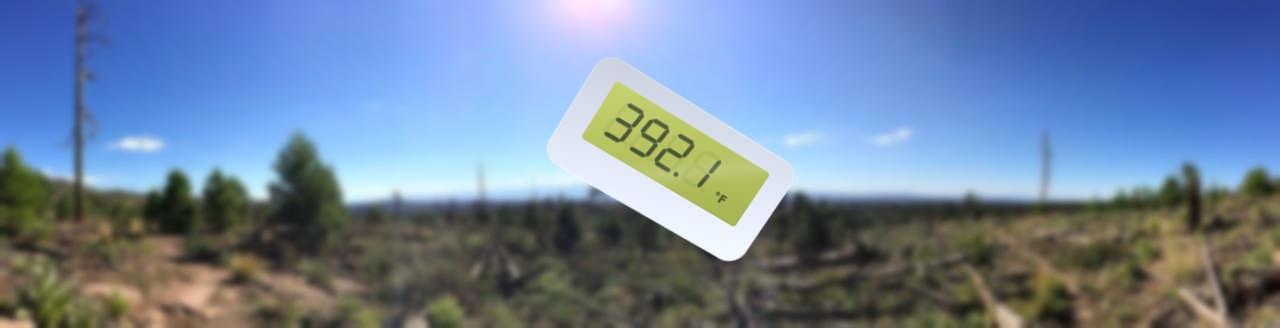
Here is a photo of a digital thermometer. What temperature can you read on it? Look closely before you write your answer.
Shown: 392.1 °F
